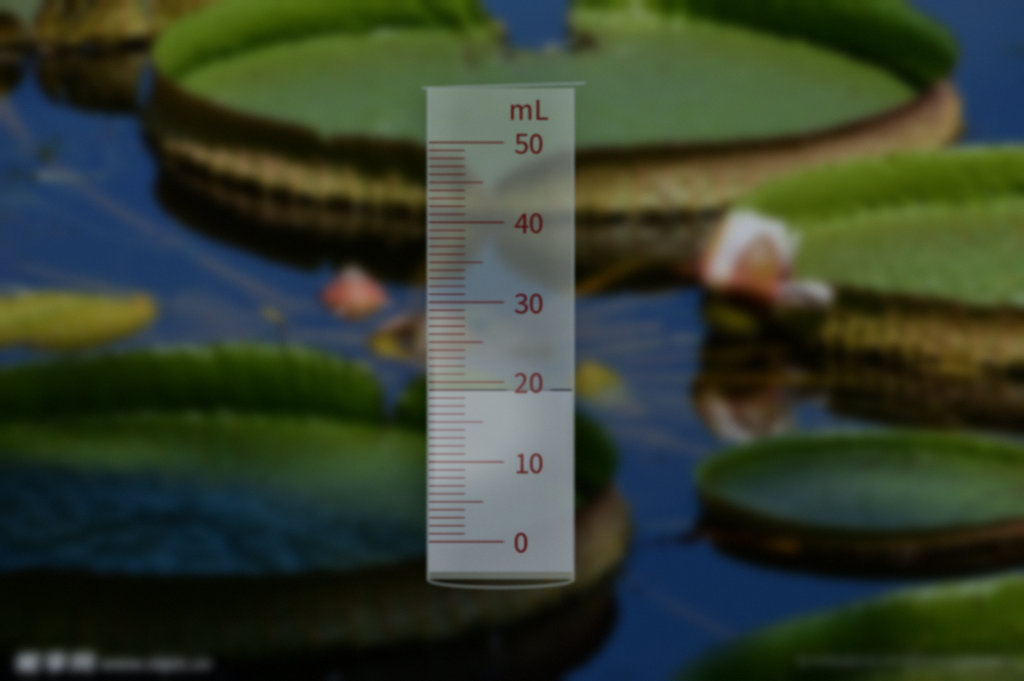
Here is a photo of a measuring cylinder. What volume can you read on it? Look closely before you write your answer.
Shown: 19 mL
